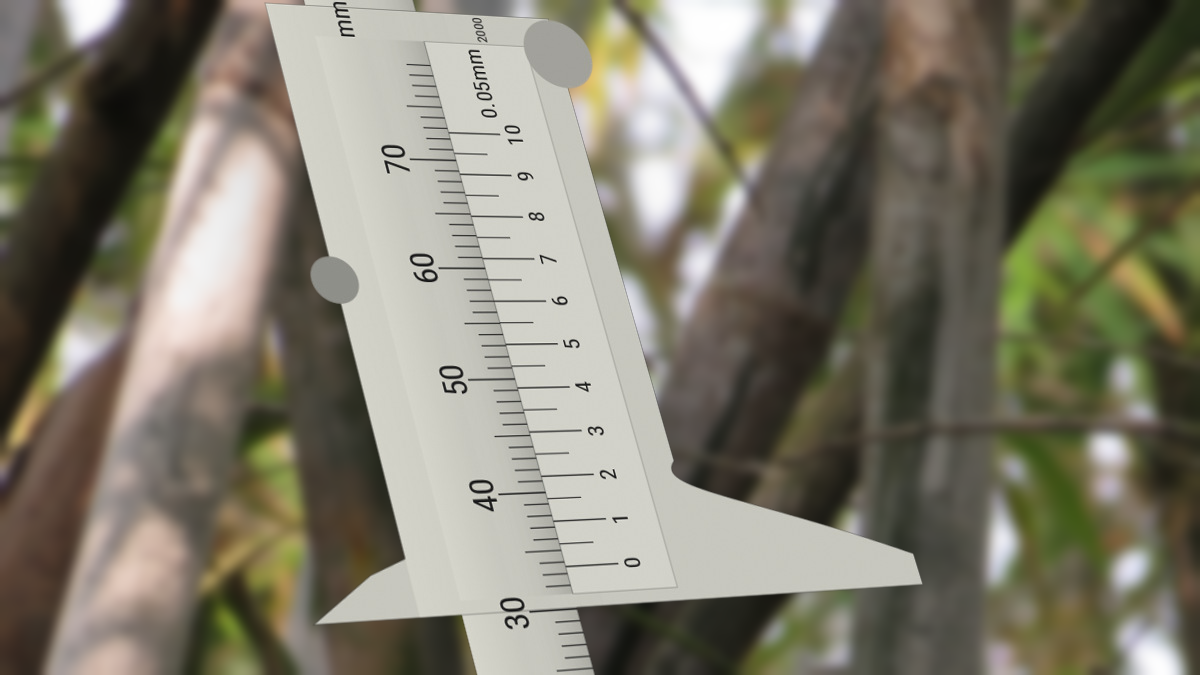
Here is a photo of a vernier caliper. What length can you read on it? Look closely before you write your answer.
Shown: 33.6 mm
